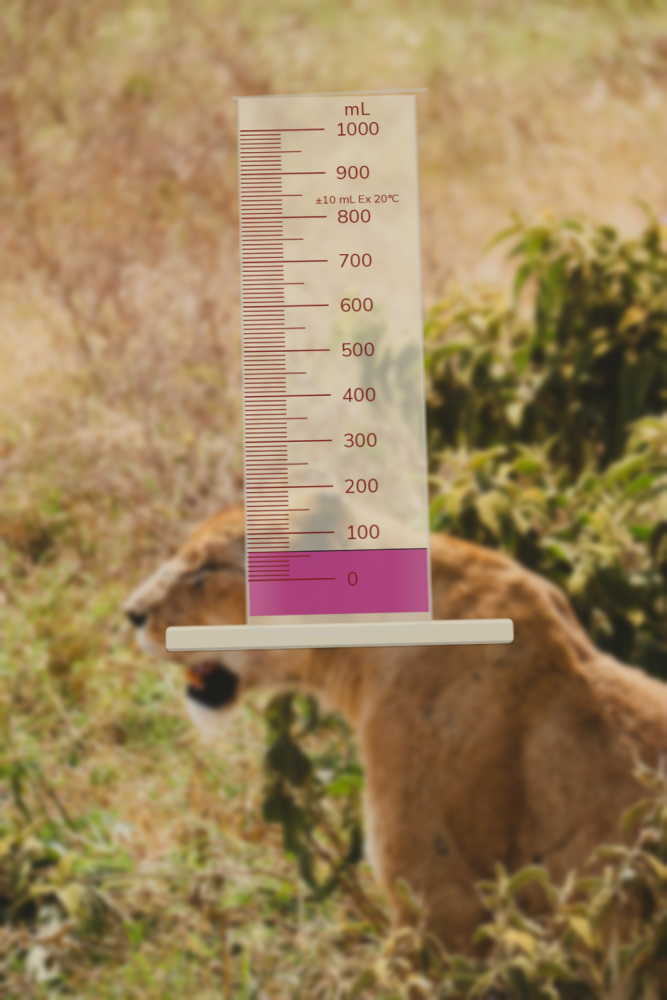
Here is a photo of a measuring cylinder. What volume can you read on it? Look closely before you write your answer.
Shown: 60 mL
